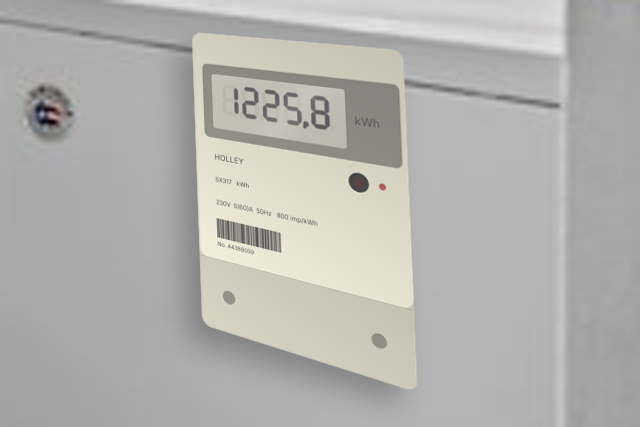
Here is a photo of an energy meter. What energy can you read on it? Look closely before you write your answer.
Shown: 1225.8 kWh
